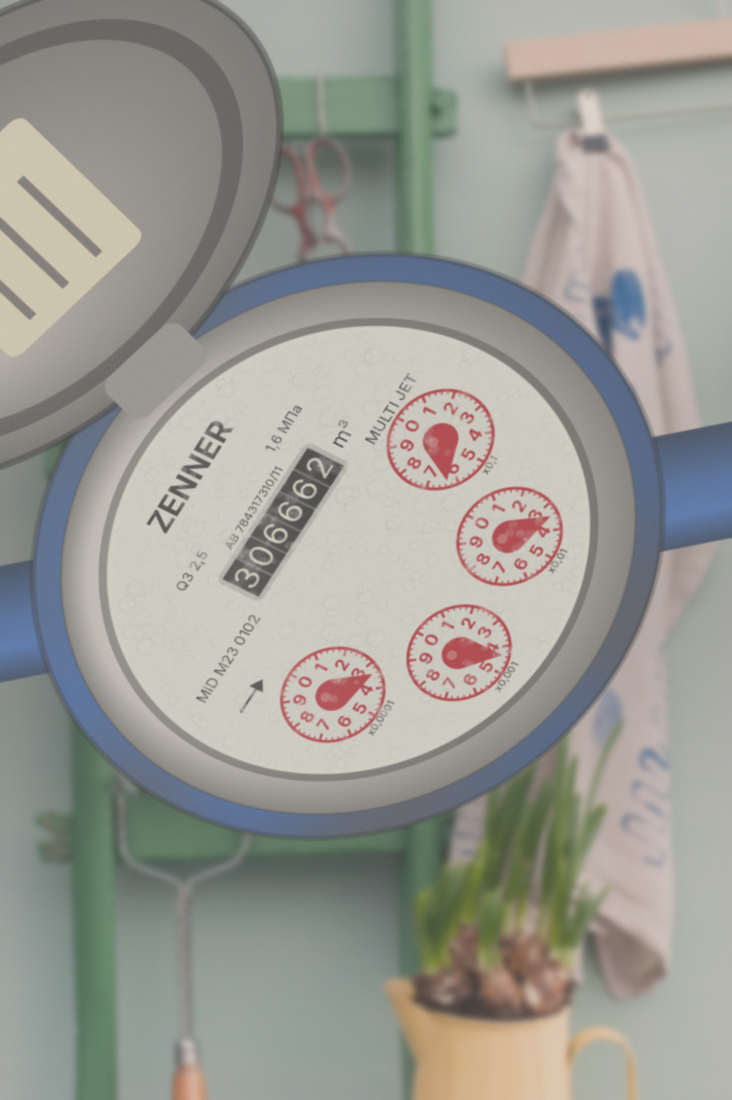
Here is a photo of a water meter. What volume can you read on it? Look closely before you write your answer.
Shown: 306662.6343 m³
